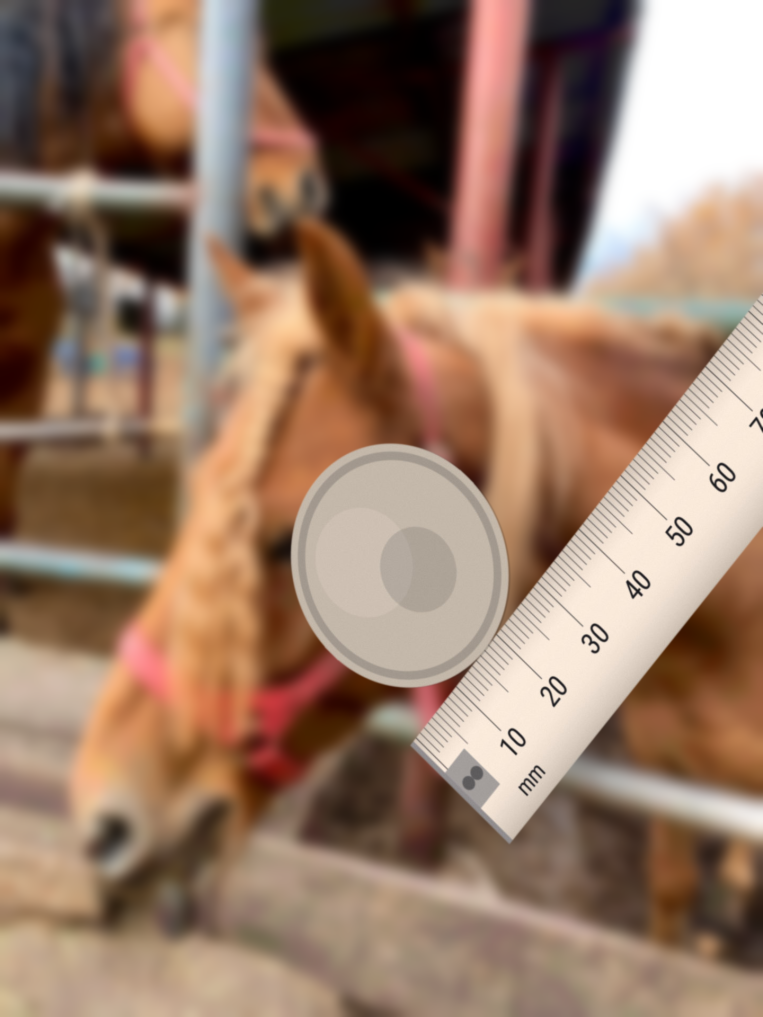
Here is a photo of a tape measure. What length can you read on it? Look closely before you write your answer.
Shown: 34 mm
